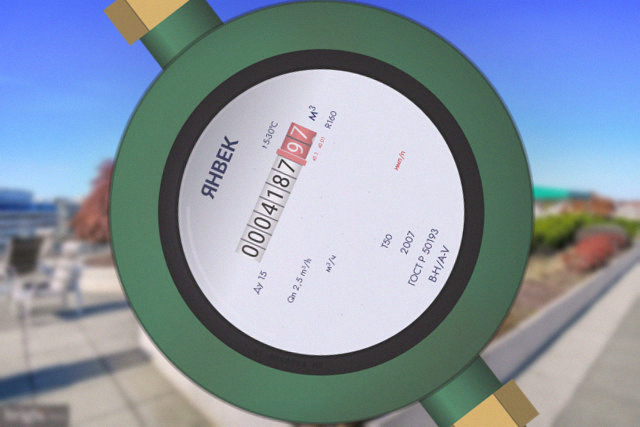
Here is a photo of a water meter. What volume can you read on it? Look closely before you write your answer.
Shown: 4187.97 m³
